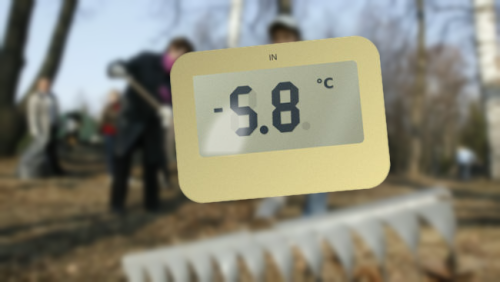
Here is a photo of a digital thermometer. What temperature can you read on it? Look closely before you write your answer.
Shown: -5.8 °C
